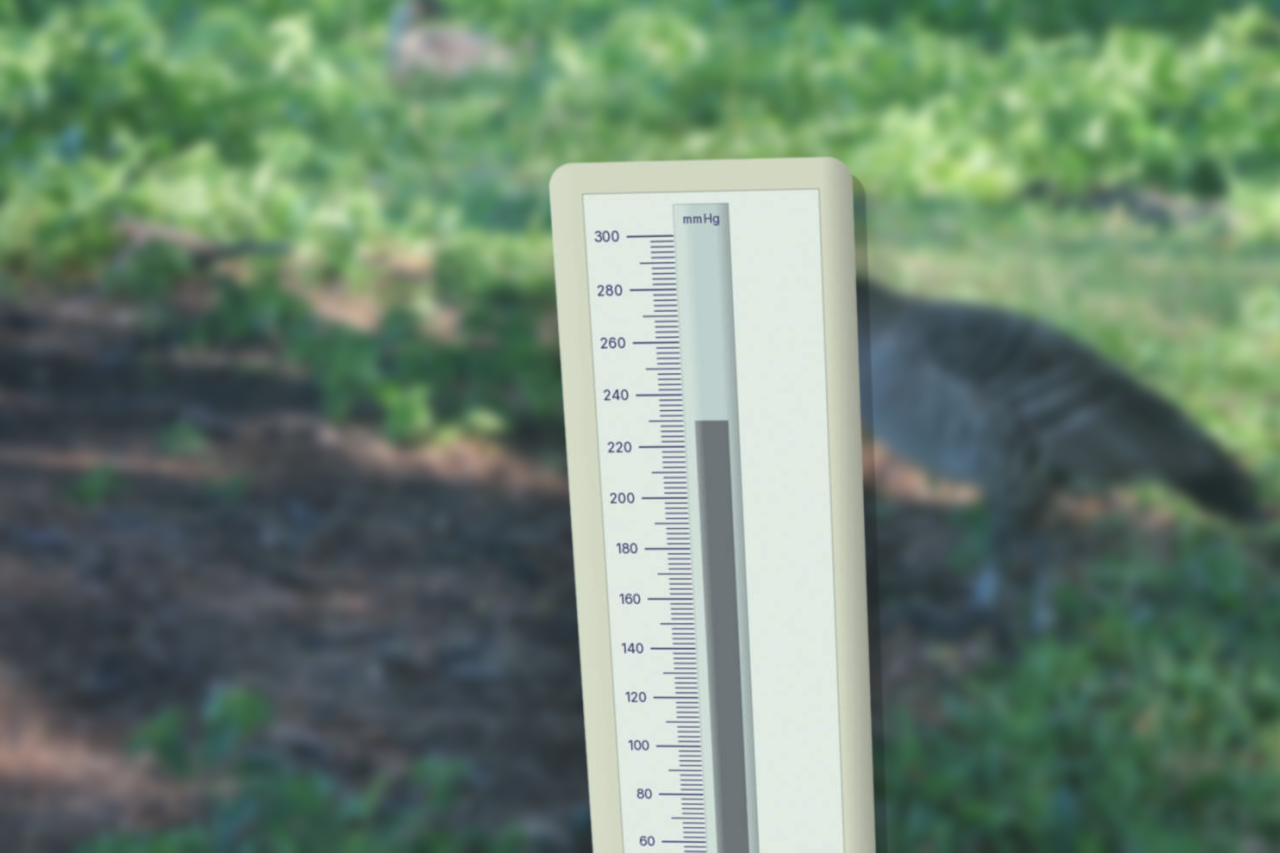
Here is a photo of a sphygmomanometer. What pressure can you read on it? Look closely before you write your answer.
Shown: 230 mmHg
